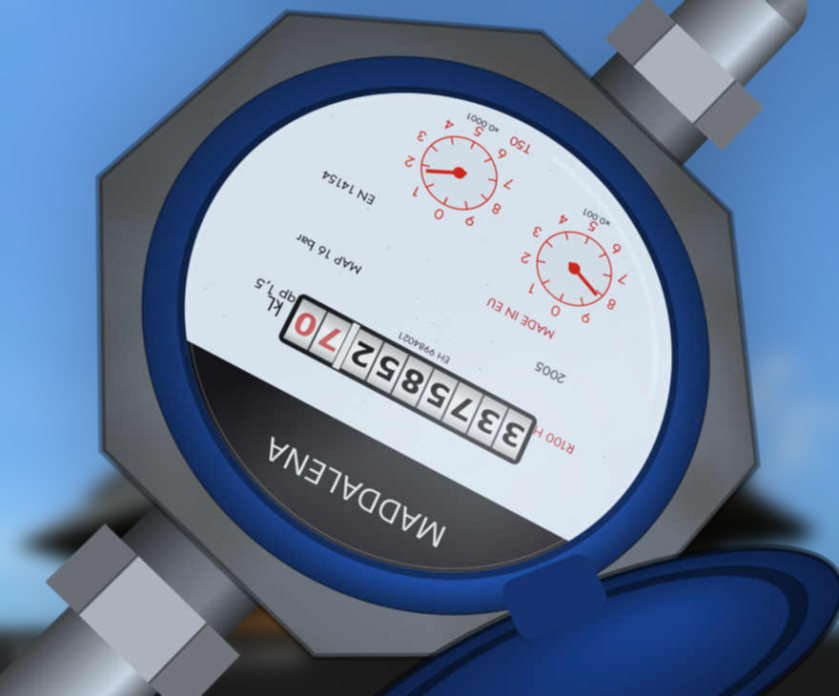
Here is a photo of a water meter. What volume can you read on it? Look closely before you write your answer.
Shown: 3375852.7081 kL
